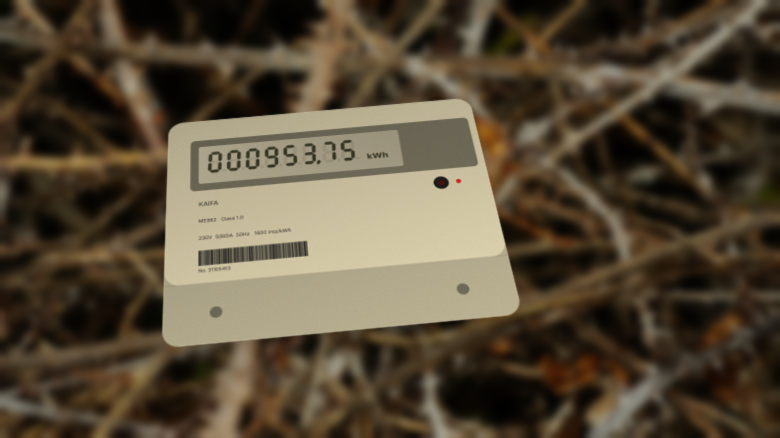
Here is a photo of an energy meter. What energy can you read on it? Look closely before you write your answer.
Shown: 953.75 kWh
